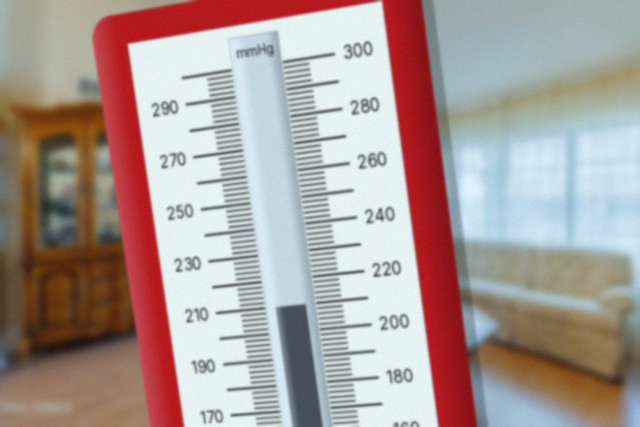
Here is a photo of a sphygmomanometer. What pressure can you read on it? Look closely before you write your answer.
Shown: 210 mmHg
